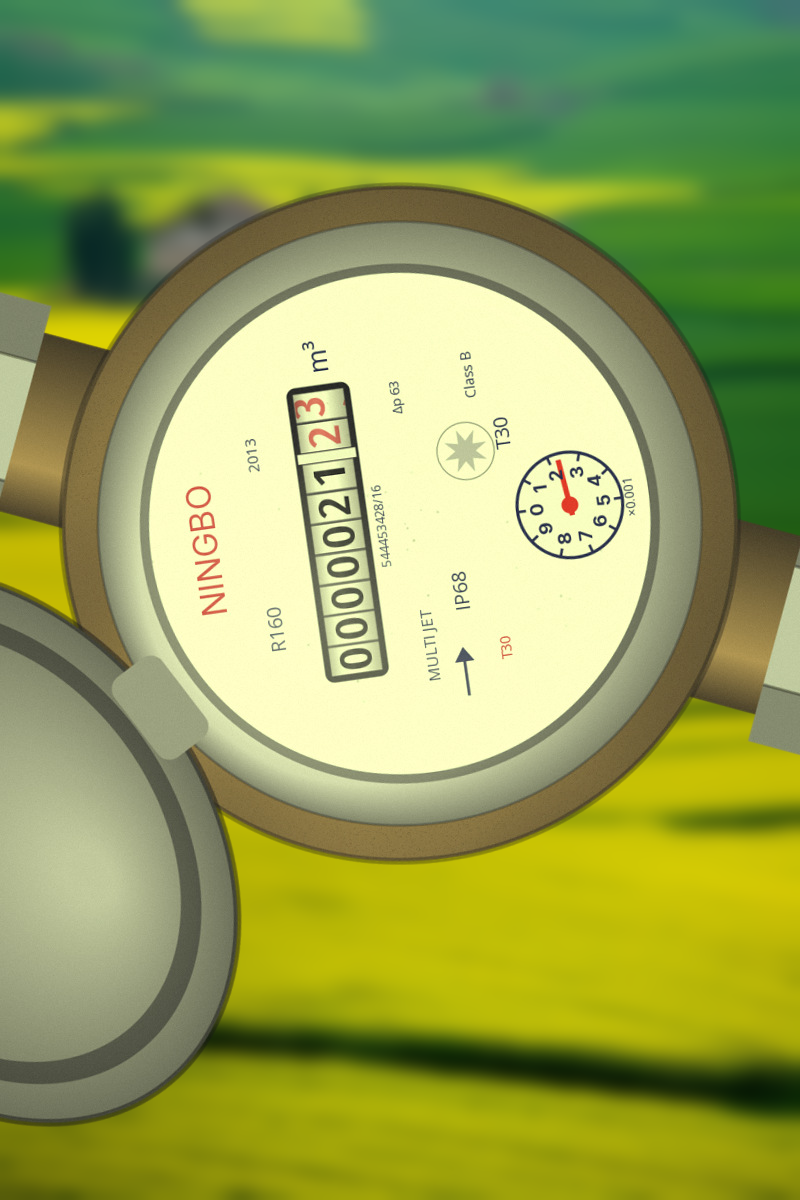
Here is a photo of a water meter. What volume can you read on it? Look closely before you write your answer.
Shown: 21.232 m³
